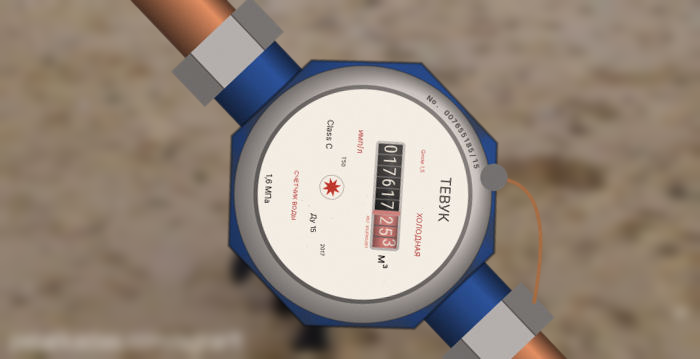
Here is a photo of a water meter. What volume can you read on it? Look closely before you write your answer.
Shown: 17617.253 m³
